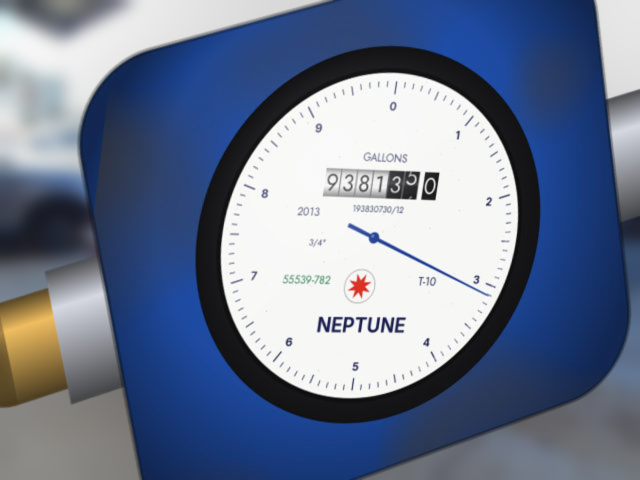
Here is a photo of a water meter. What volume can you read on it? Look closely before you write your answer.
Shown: 9381353.1 gal
